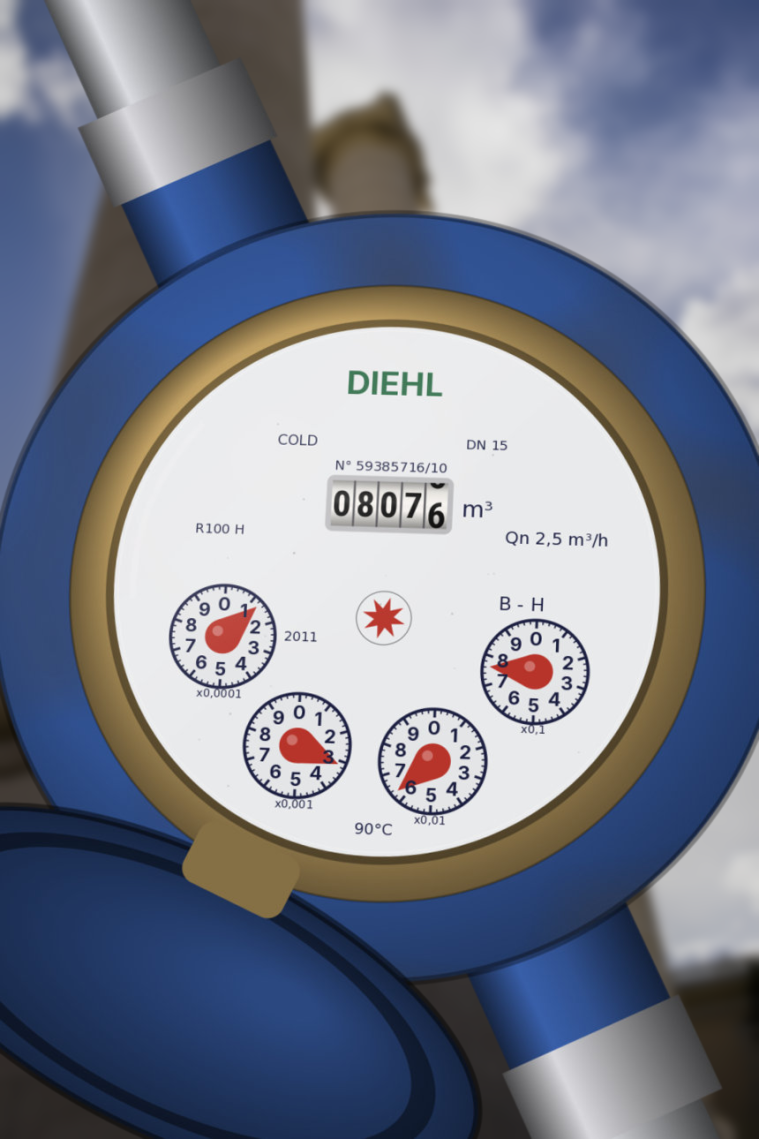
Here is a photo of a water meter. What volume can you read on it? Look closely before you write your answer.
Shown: 8075.7631 m³
